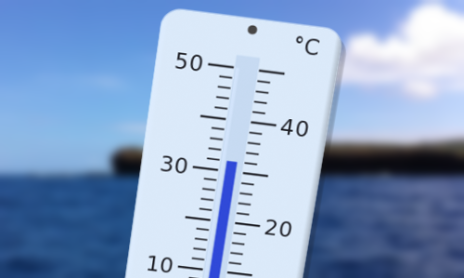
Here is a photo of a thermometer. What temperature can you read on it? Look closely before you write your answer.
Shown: 32 °C
